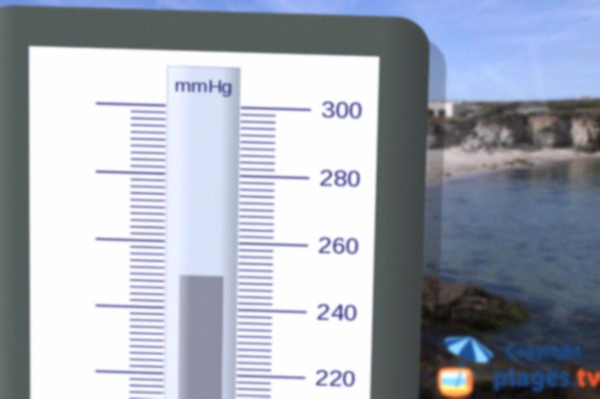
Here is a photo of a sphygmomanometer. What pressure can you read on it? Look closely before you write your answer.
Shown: 250 mmHg
